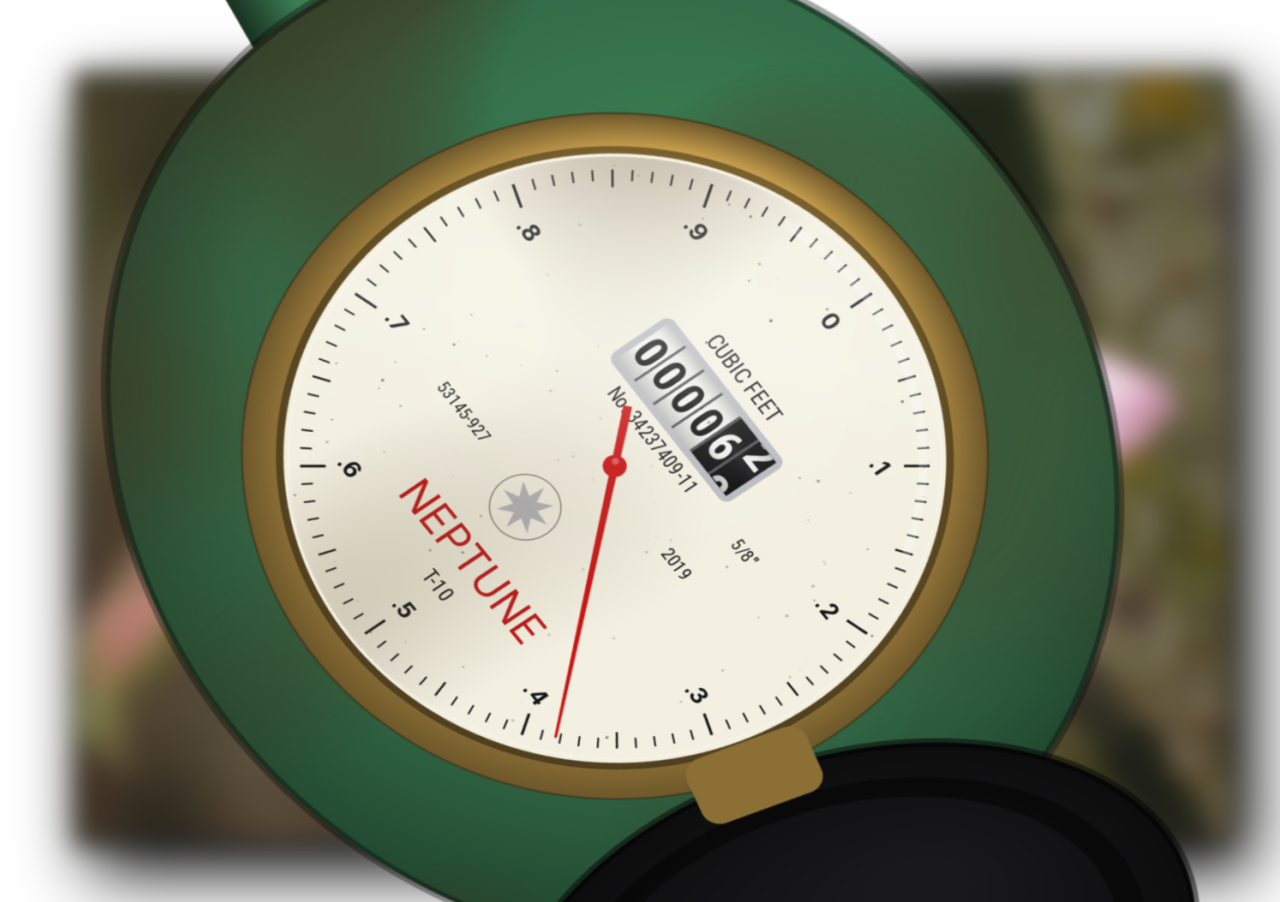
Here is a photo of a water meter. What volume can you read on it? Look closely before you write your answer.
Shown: 62.38 ft³
